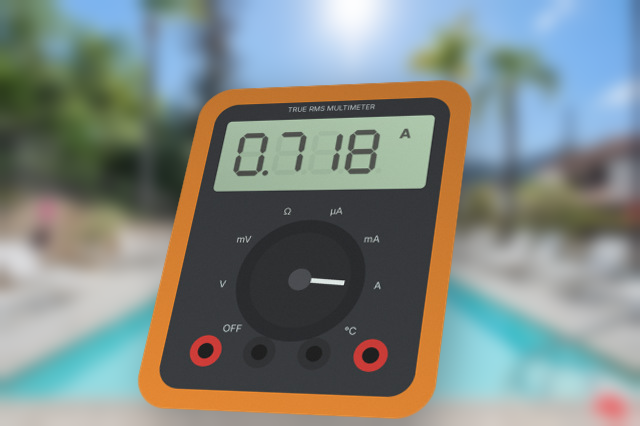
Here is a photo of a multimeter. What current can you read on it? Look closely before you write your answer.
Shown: 0.718 A
